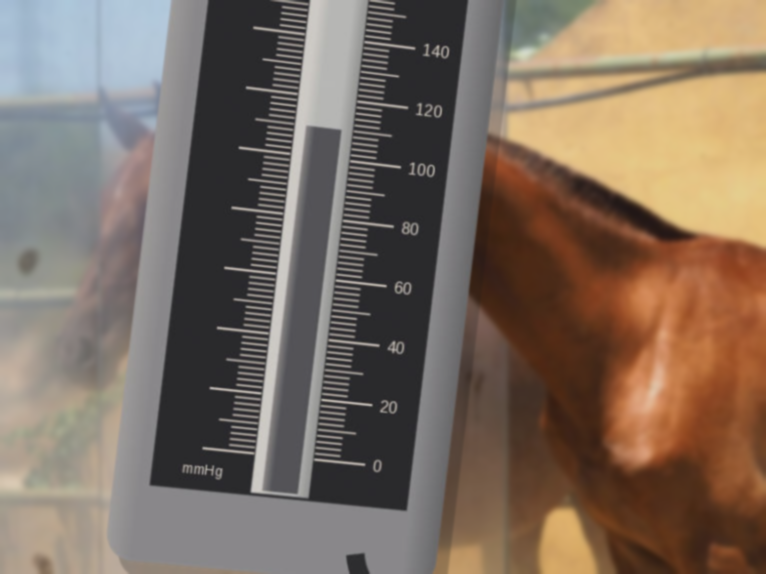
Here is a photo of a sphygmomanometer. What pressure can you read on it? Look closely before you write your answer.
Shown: 110 mmHg
